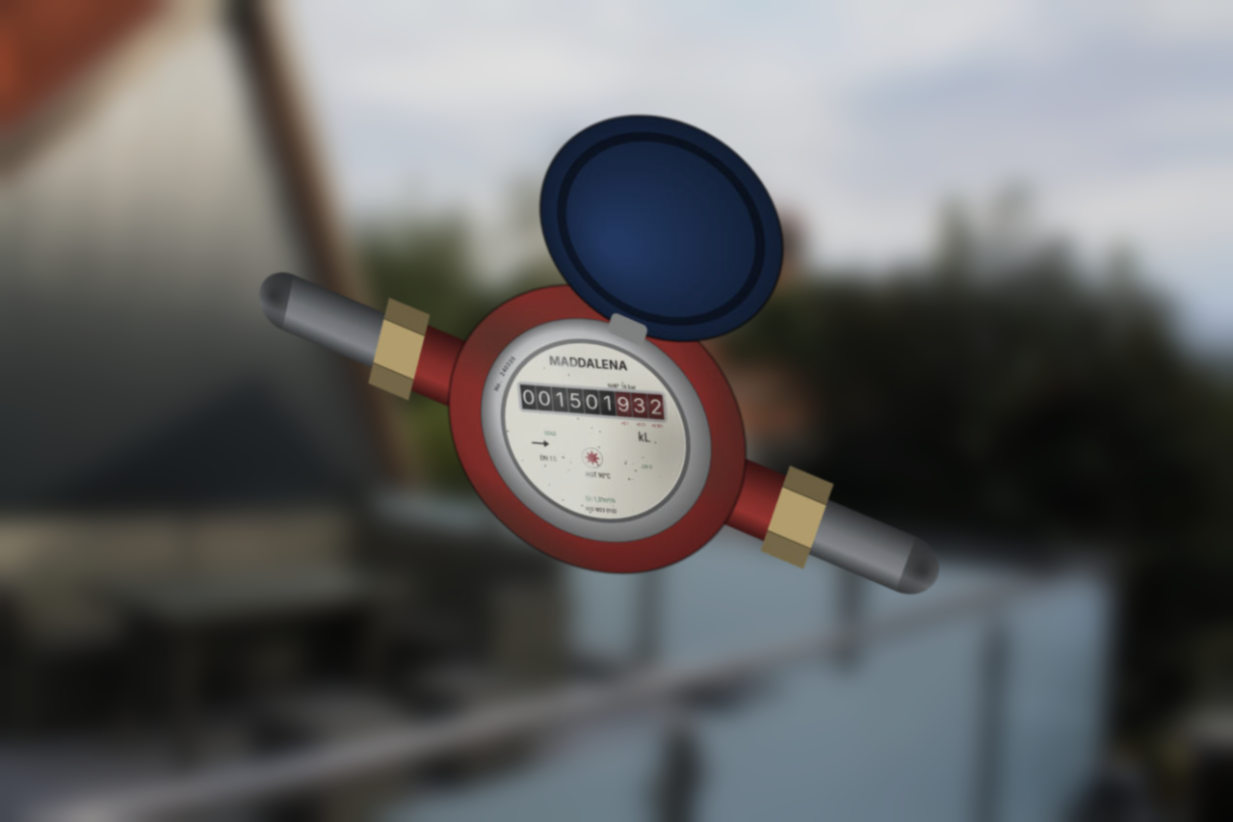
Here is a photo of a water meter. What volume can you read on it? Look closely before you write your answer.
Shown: 1501.932 kL
